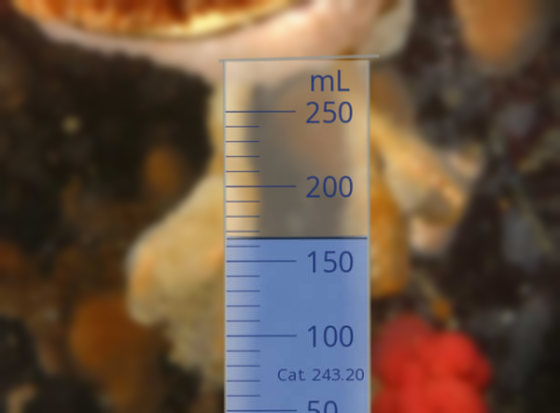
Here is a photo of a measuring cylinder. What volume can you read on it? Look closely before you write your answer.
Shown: 165 mL
